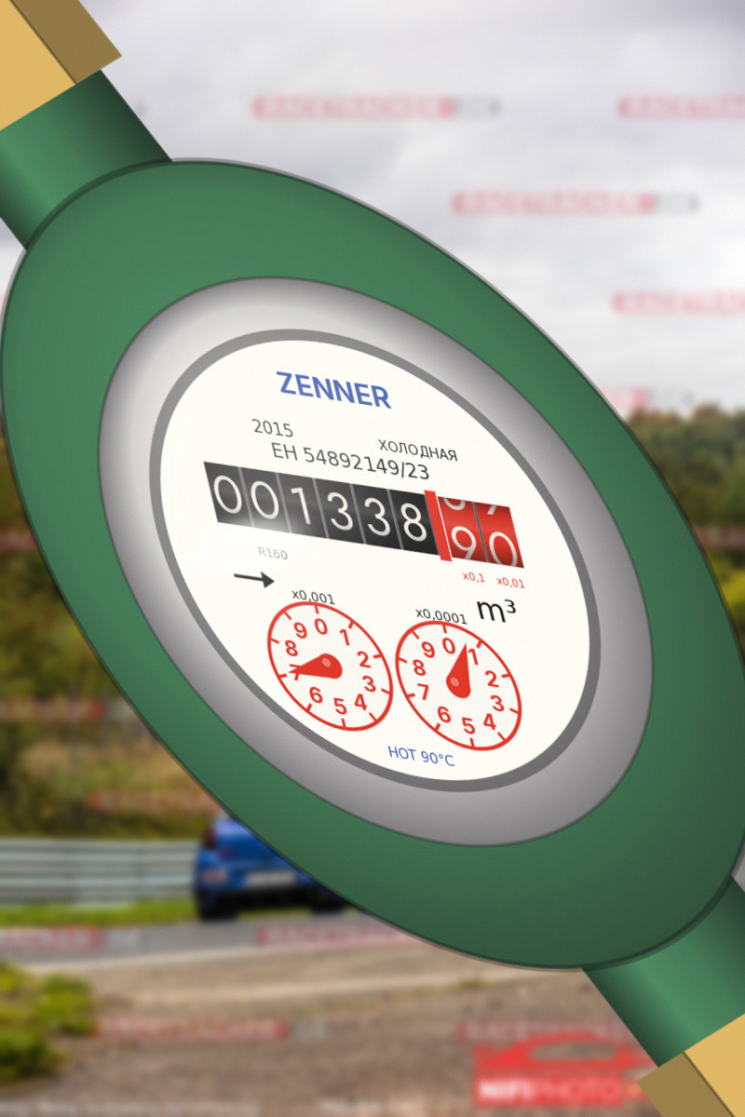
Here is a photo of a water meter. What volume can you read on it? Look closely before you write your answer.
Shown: 1338.8970 m³
